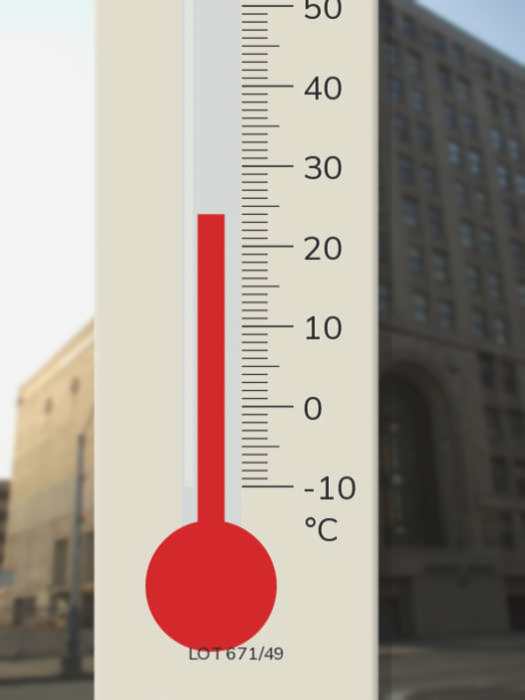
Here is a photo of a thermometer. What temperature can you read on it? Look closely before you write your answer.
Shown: 24 °C
